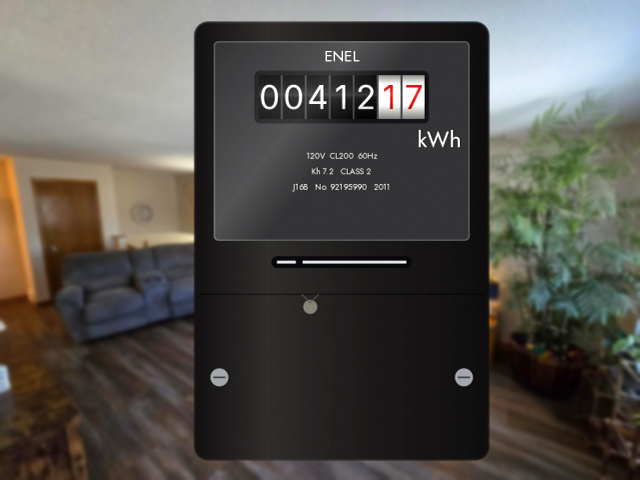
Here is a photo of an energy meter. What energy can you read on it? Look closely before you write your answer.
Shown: 412.17 kWh
